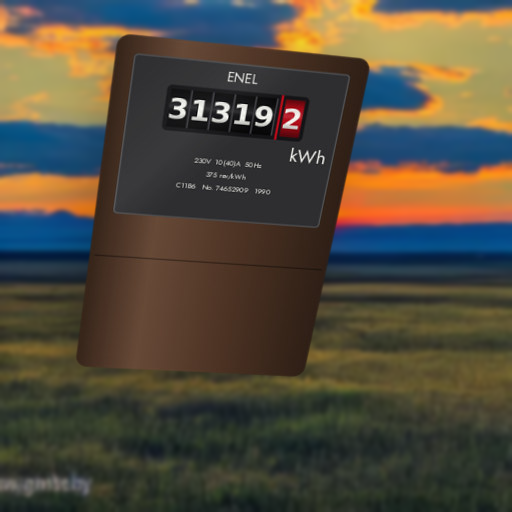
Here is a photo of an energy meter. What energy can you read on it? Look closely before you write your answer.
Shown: 31319.2 kWh
